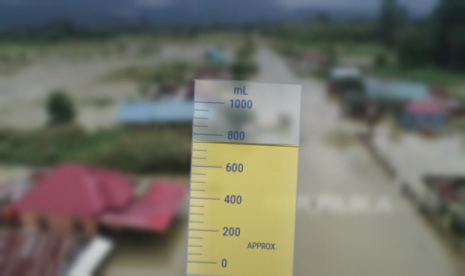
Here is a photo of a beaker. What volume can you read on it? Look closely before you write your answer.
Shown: 750 mL
